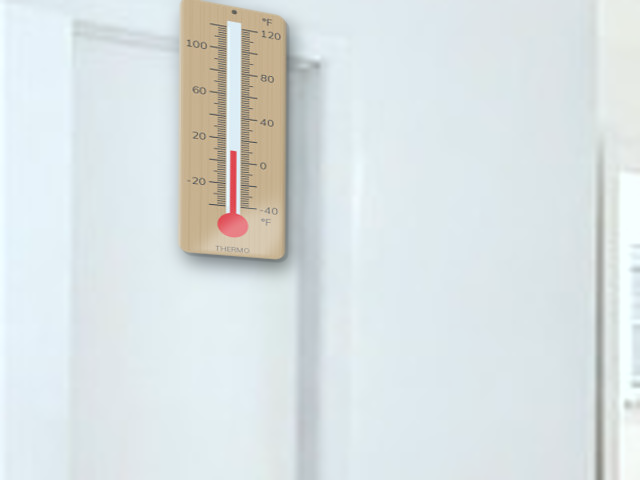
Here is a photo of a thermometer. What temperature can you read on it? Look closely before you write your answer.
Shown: 10 °F
